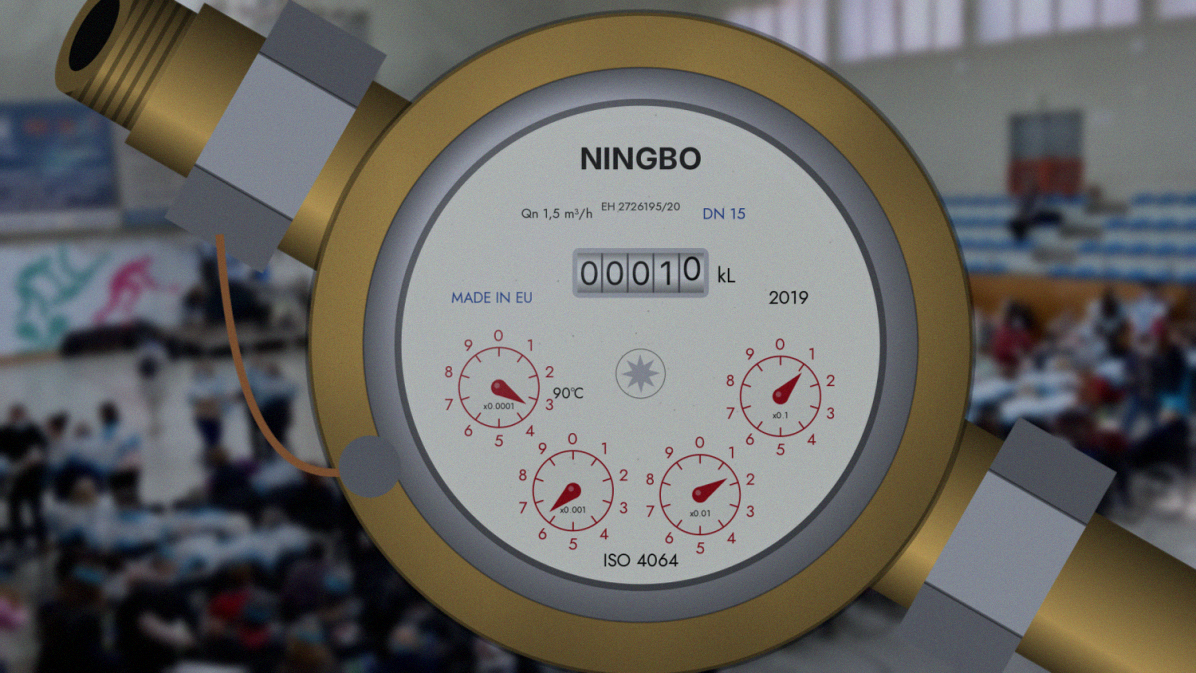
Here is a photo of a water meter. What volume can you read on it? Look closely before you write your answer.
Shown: 10.1163 kL
